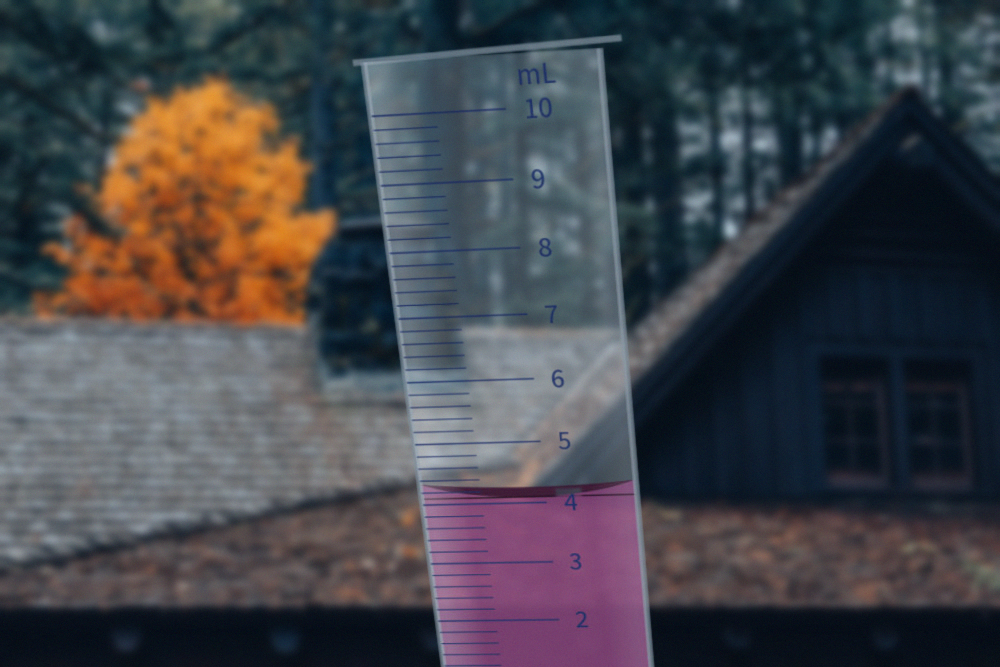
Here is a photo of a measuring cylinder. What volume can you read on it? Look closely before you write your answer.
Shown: 4.1 mL
